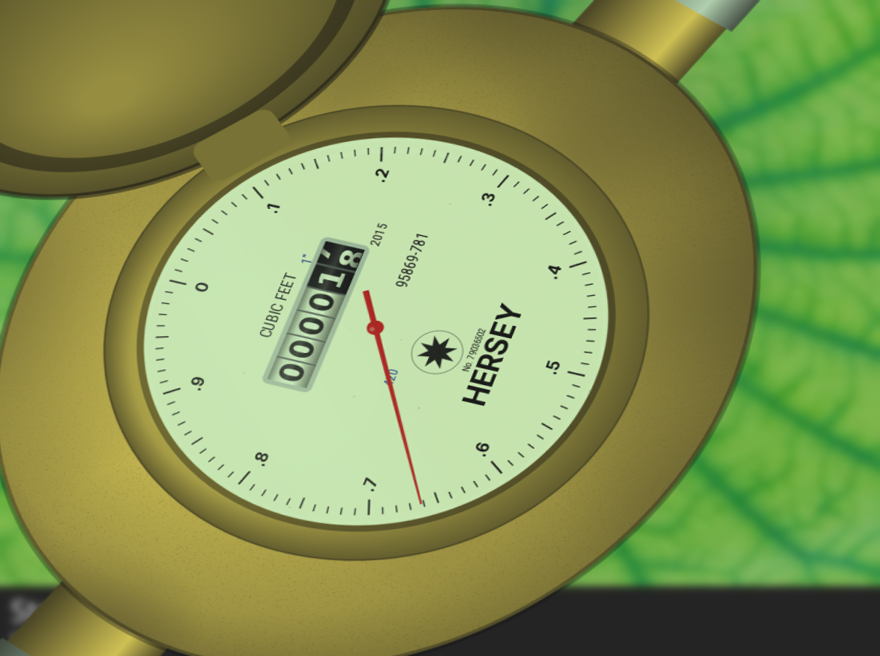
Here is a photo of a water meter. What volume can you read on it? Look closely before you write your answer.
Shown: 17.66 ft³
